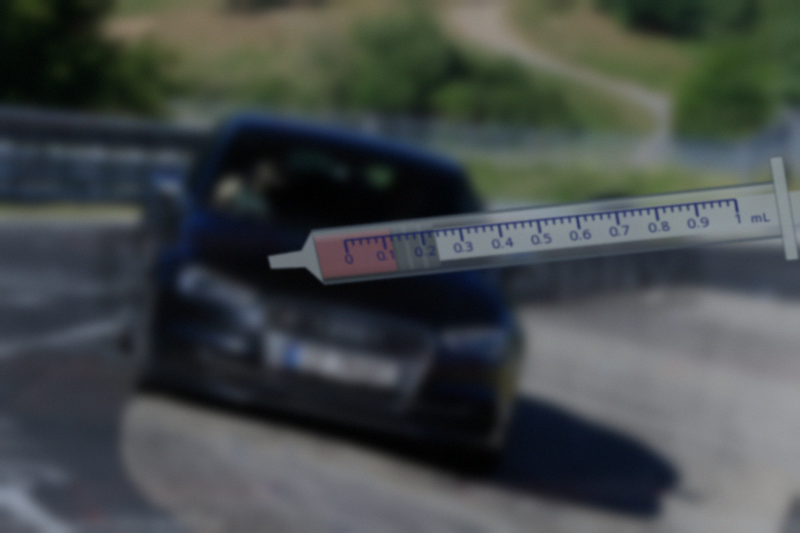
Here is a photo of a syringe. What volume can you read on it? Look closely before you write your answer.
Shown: 0.12 mL
